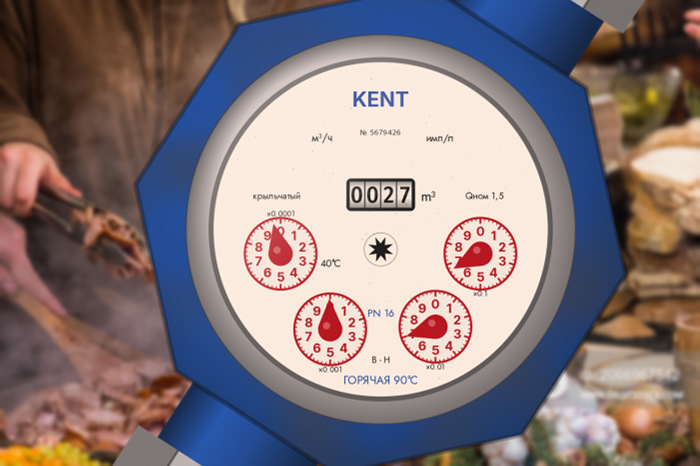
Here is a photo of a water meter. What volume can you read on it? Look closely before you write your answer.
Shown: 27.6699 m³
